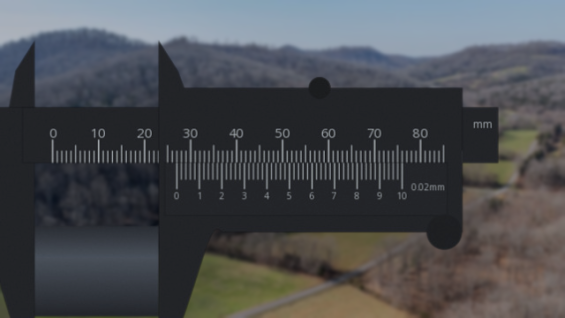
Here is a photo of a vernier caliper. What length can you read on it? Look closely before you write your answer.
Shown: 27.0 mm
